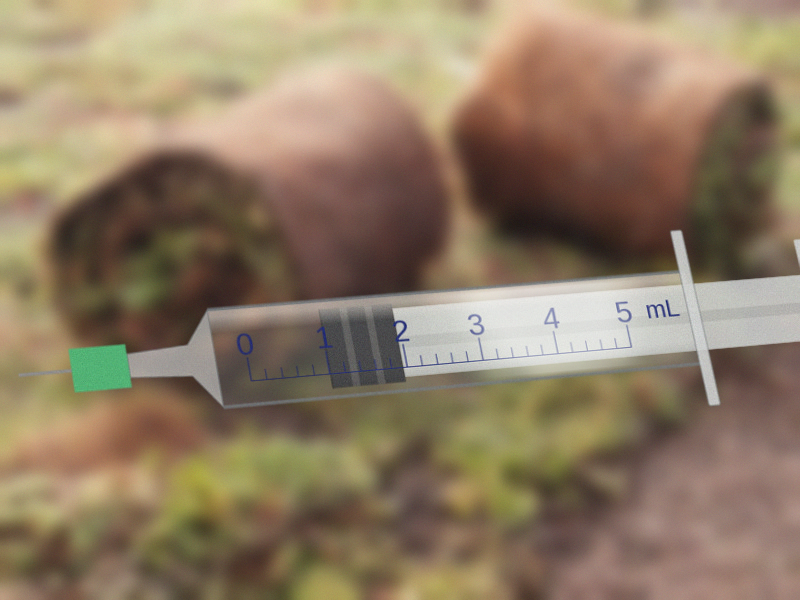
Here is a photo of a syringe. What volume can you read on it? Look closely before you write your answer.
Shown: 1 mL
